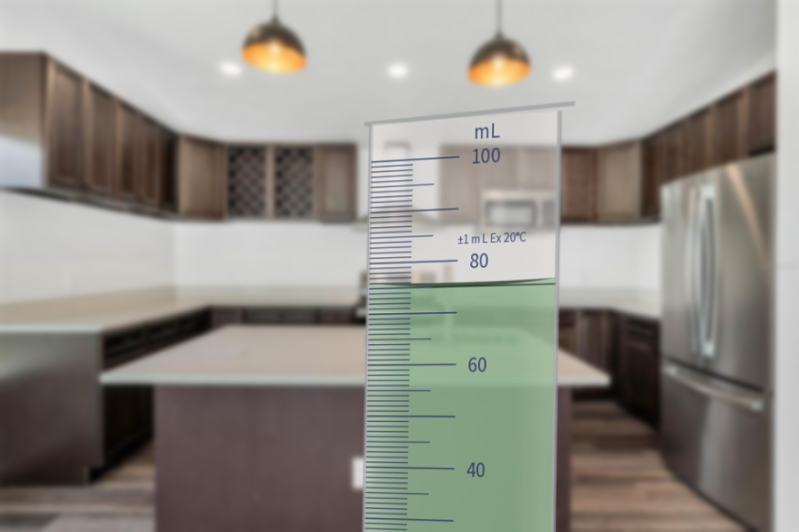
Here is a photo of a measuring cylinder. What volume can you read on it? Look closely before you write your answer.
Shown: 75 mL
